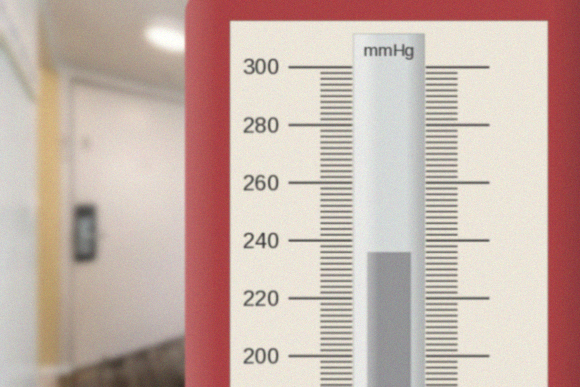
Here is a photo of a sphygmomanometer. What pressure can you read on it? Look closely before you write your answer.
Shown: 236 mmHg
